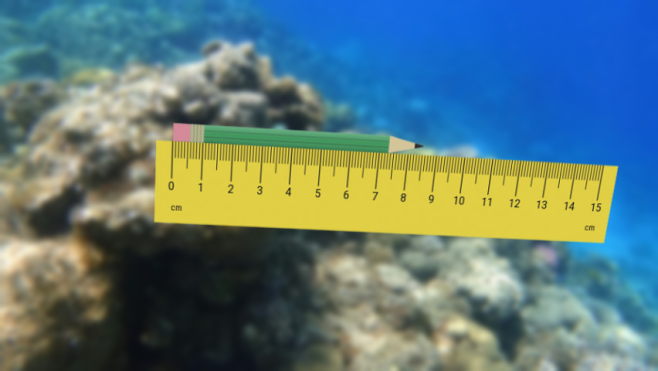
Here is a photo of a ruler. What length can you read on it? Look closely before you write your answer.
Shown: 8.5 cm
